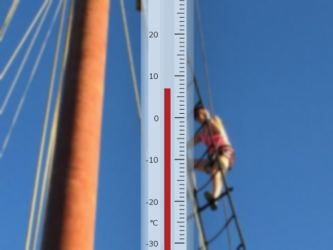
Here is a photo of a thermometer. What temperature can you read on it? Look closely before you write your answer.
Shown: 7 °C
